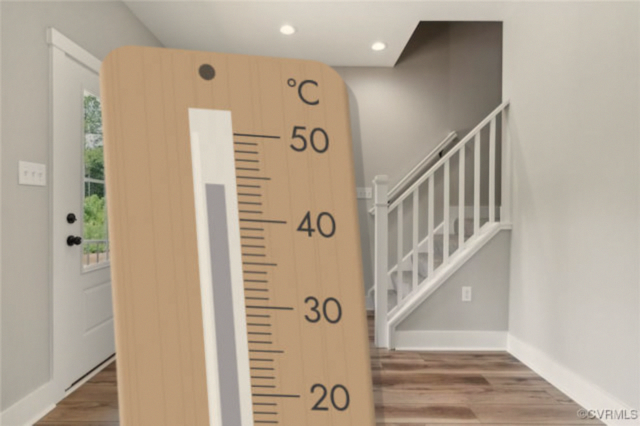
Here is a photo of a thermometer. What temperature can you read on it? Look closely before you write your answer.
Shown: 44 °C
